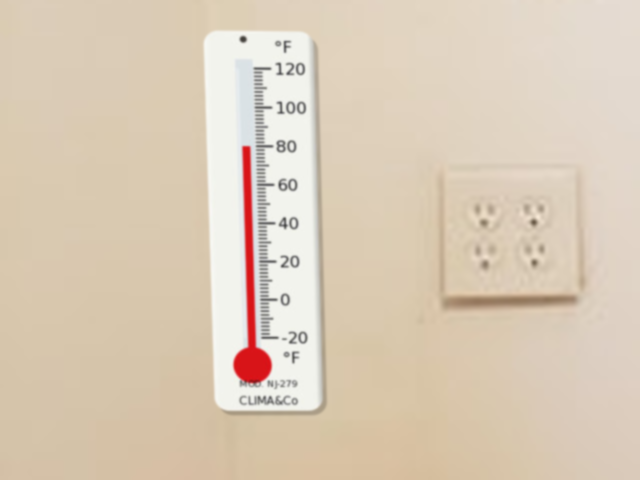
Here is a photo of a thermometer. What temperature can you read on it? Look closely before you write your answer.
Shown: 80 °F
